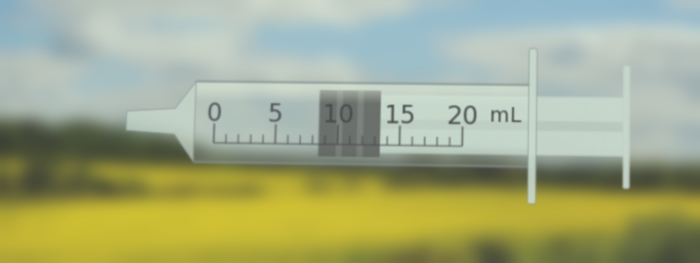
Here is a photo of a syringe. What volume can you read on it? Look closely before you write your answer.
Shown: 8.5 mL
